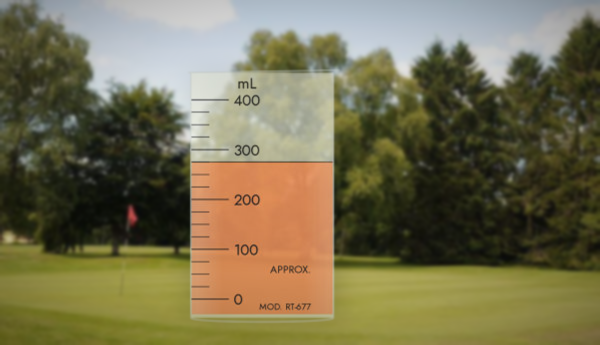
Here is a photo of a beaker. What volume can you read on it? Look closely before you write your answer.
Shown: 275 mL
